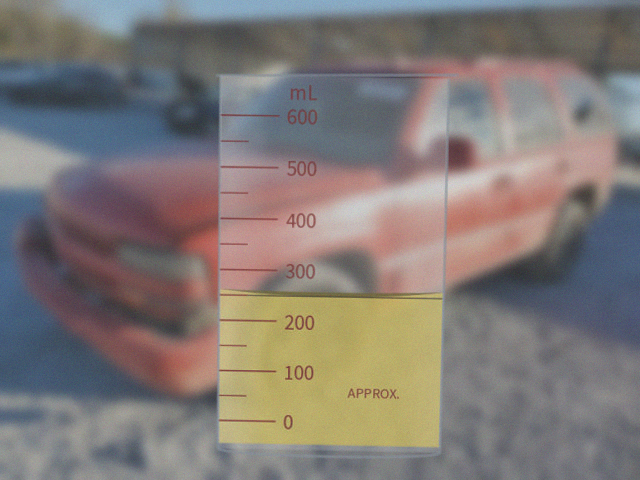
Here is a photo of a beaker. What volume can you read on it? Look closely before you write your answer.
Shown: 250 mL
